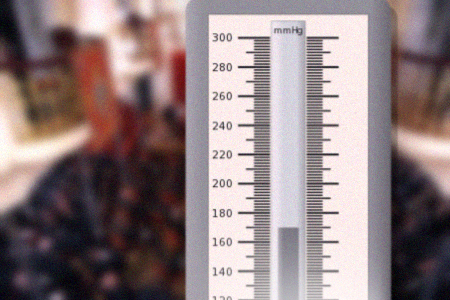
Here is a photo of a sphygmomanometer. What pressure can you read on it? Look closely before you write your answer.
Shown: 170 mmHg
